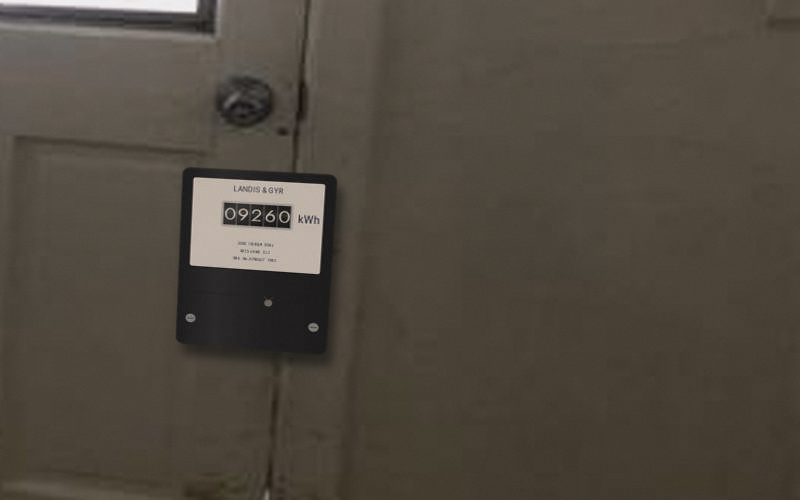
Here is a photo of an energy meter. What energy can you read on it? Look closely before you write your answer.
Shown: 9260 kWh
